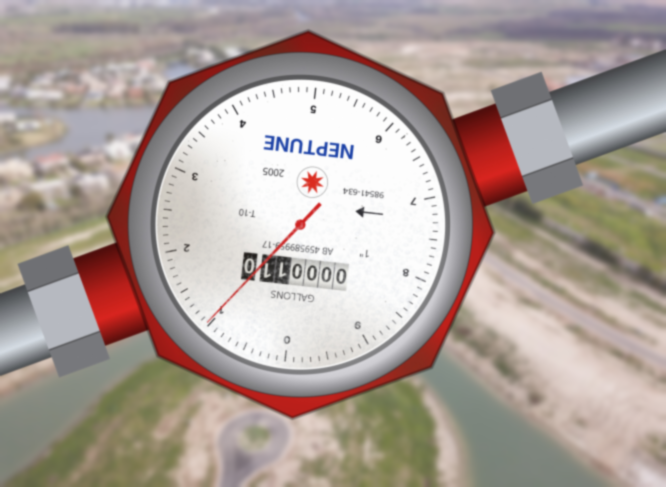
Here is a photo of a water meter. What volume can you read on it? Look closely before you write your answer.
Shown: 111.0 gal
